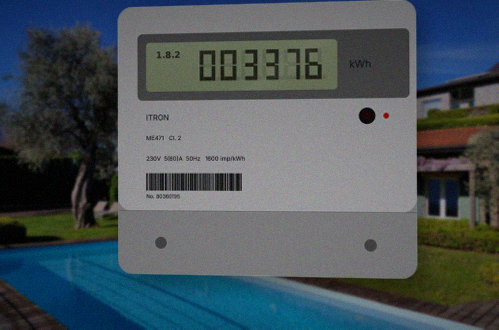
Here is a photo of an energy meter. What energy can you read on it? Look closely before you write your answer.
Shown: 3376 kWh
